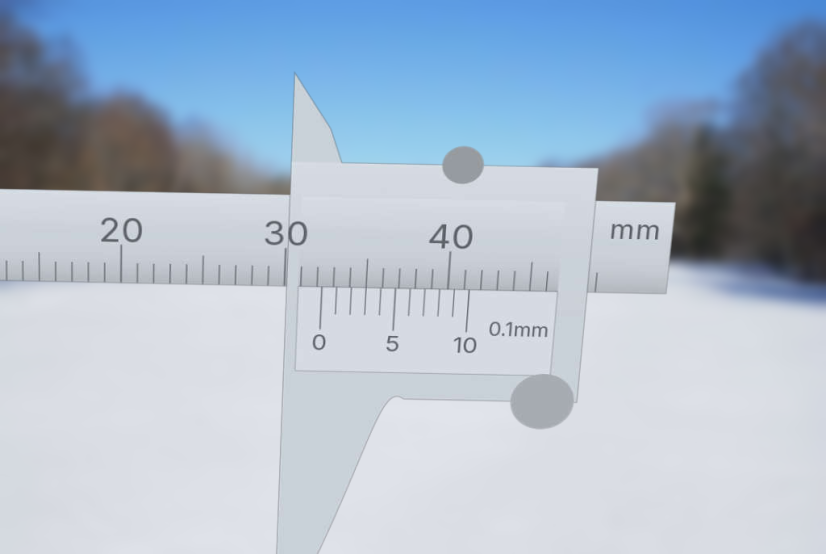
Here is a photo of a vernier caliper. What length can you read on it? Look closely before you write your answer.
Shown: 32.3 mm
